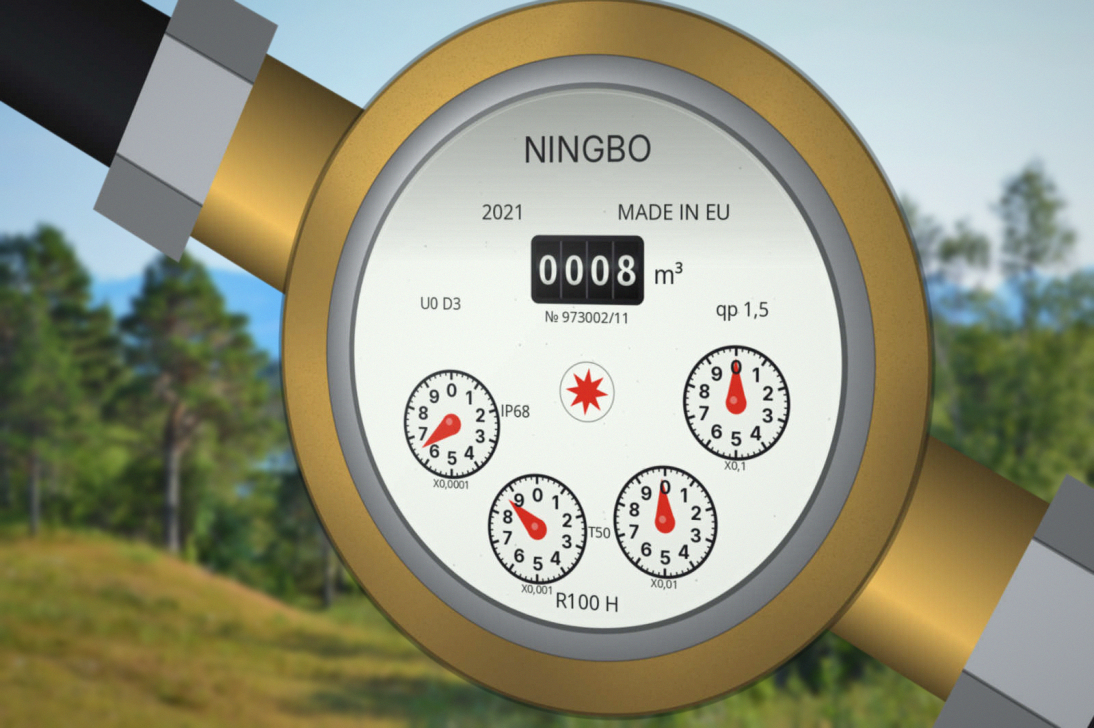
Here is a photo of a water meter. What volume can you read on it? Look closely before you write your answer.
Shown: 7.9986 m³
